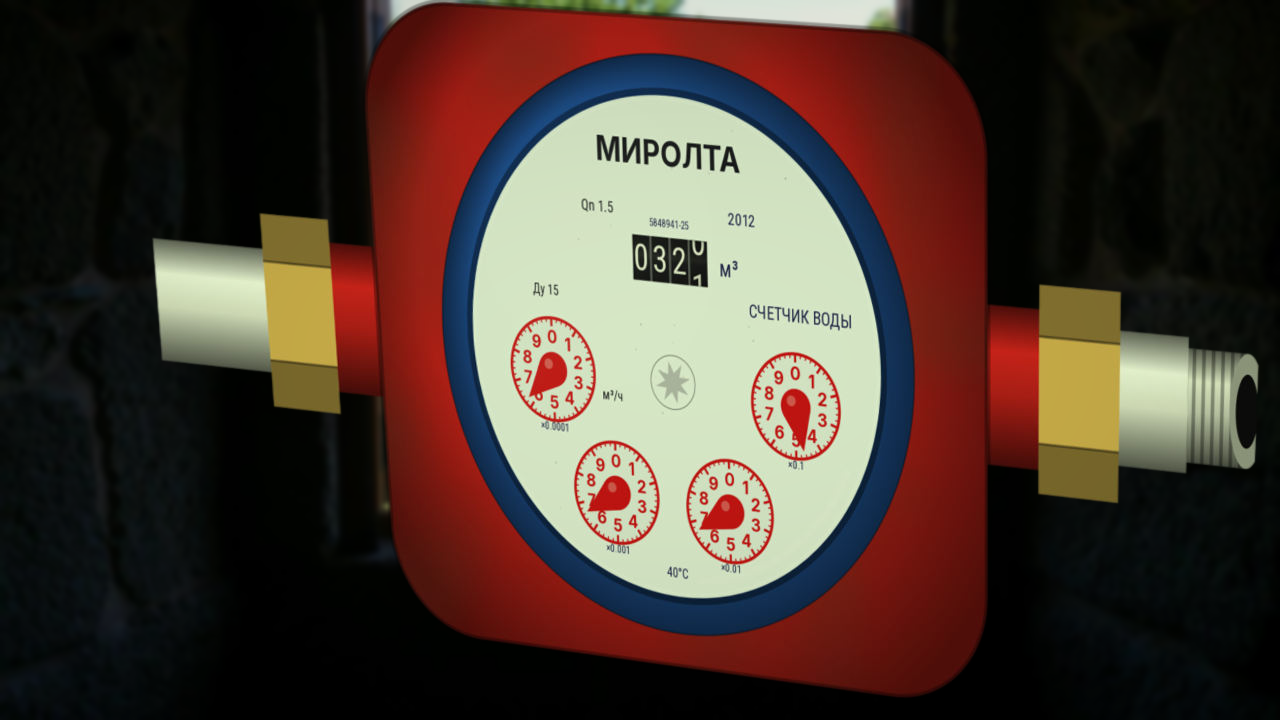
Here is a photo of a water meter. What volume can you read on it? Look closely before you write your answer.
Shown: 320.4666 m³
